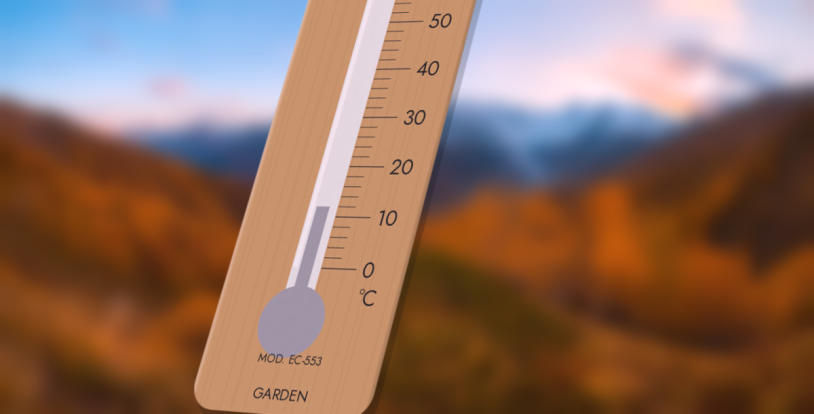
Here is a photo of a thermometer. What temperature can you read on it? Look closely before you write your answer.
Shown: 12 °C
